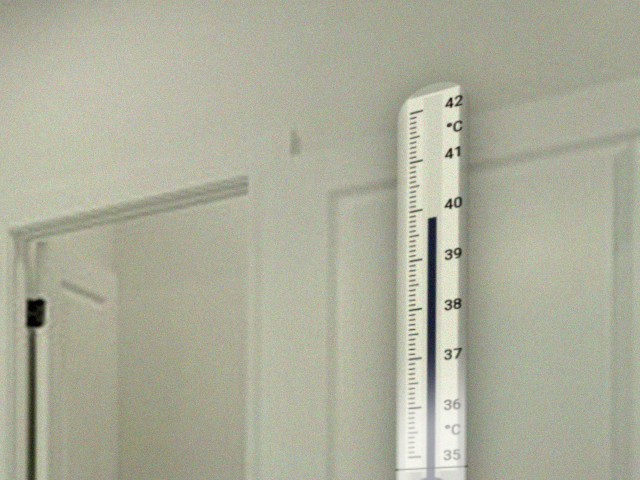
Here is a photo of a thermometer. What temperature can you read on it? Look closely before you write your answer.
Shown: 39.8 °C
